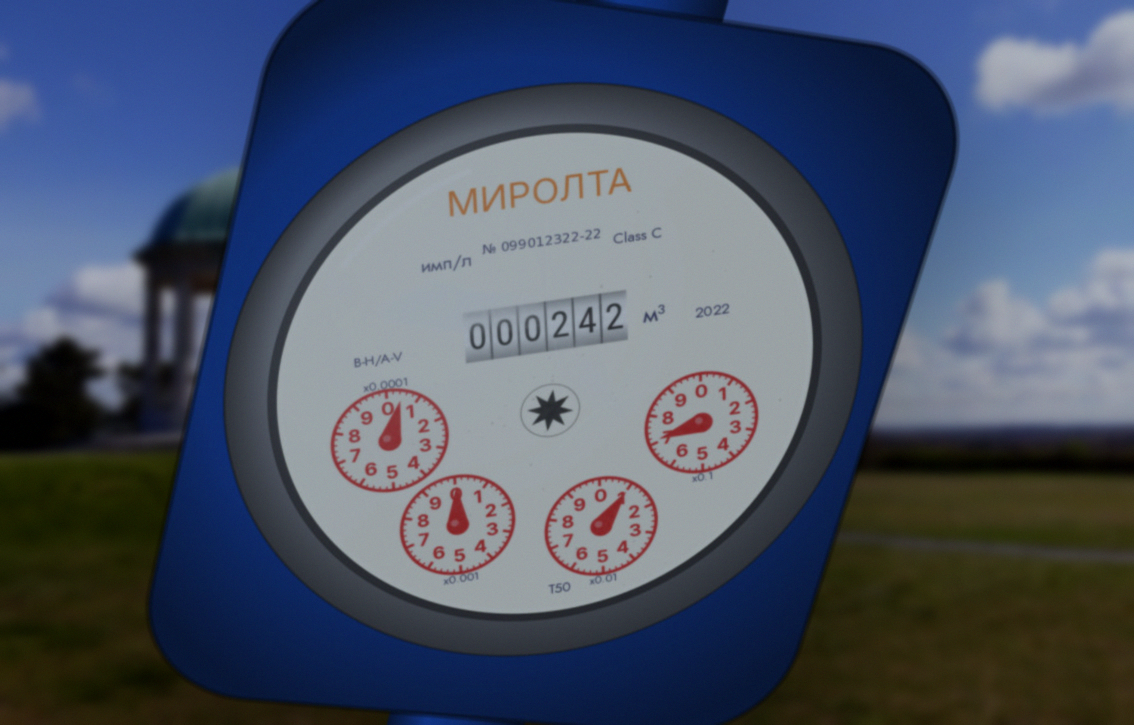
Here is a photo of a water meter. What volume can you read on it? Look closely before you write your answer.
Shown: 242.7100 m³
